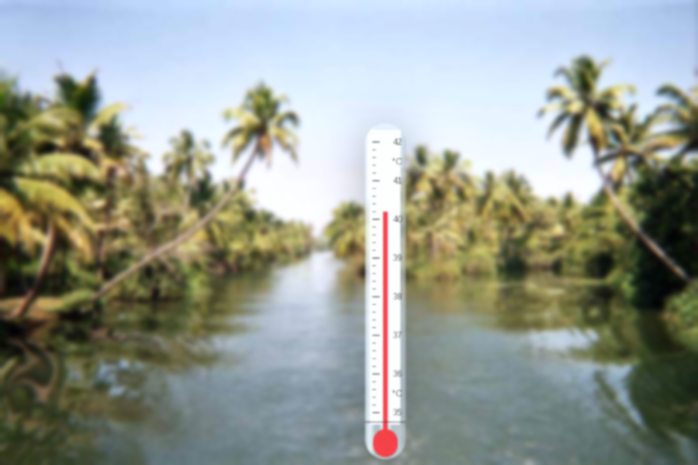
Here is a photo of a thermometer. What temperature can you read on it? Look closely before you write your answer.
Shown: 40.2 °C
